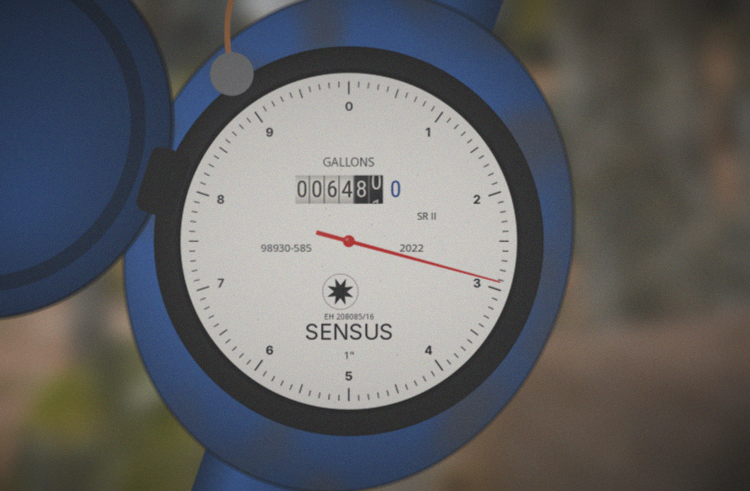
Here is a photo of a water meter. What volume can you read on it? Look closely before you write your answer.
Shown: 64802.9 gal
